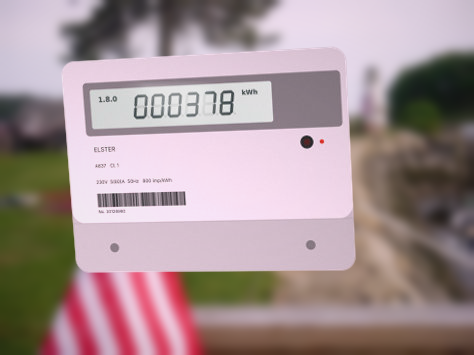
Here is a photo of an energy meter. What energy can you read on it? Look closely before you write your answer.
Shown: 378 kWh
